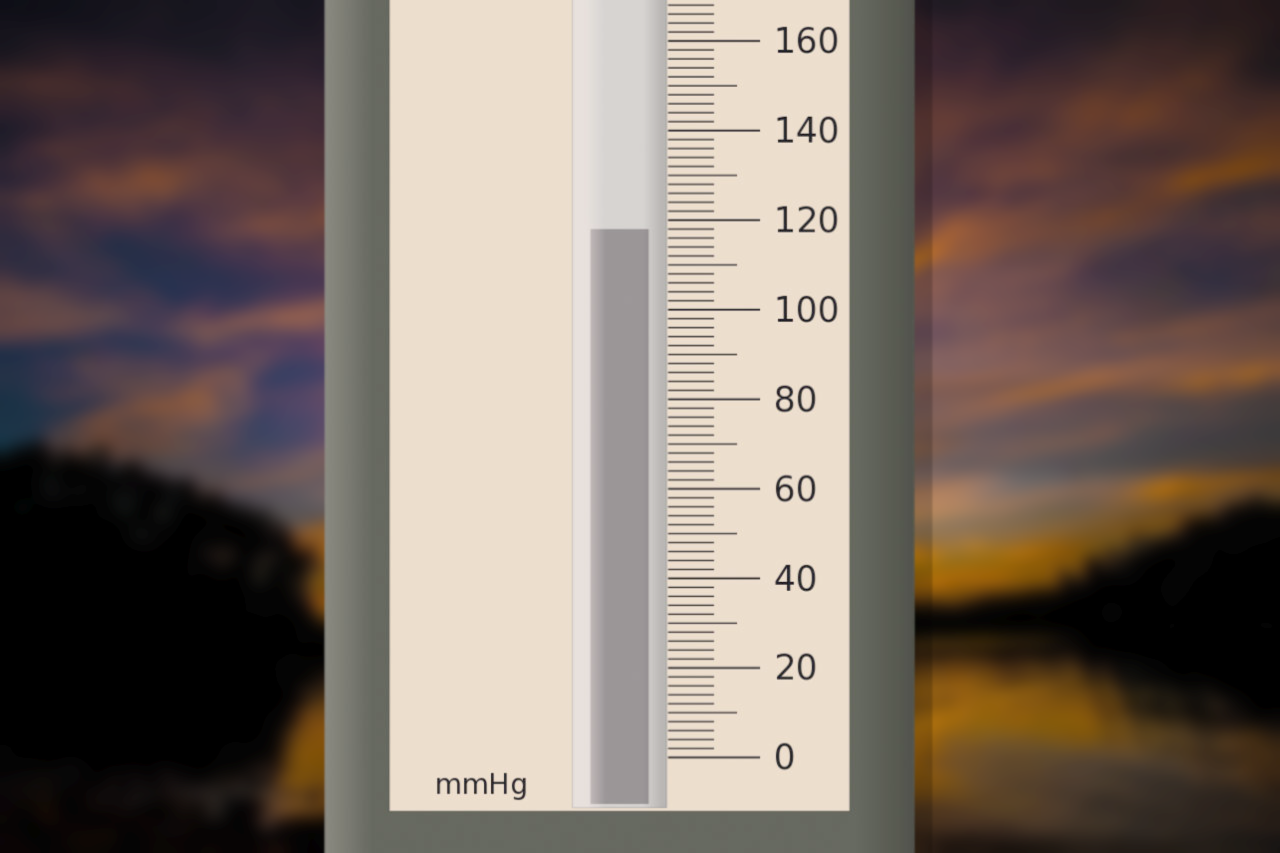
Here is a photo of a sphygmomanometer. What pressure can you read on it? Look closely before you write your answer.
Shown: 118 mmHg
